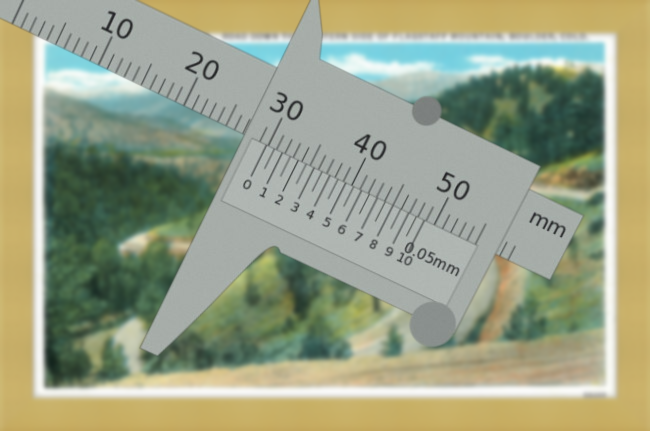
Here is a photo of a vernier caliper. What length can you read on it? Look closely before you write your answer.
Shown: 29.8 mm
